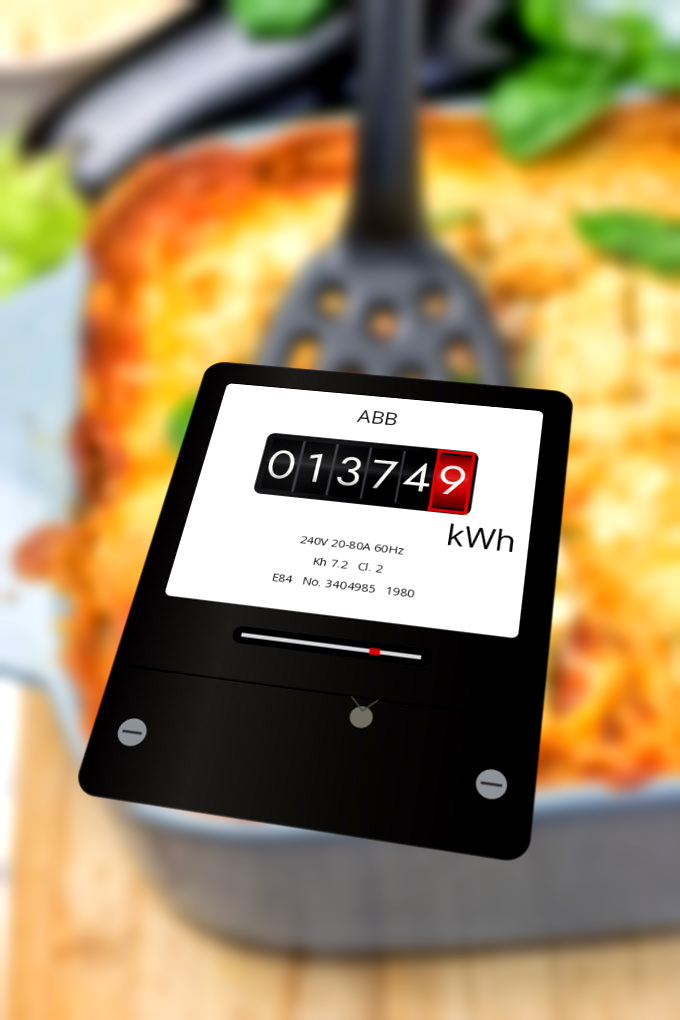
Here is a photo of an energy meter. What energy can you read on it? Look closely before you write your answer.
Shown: 1374.9 kWh
